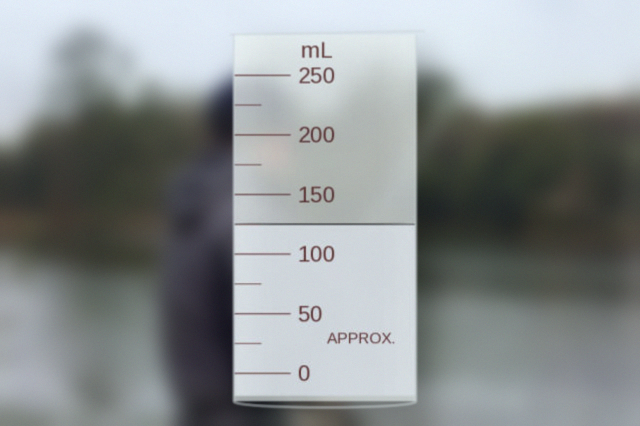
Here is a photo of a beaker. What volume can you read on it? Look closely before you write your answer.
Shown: 125 mL
